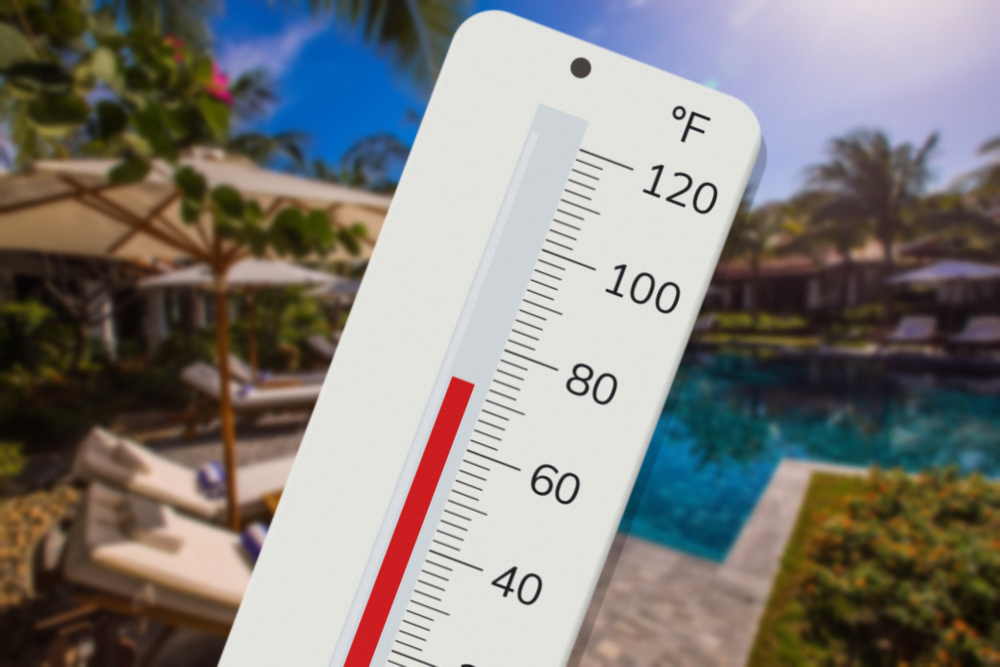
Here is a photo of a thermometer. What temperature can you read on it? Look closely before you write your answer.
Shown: 72 °F
